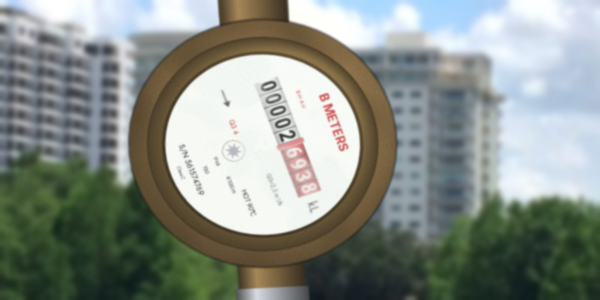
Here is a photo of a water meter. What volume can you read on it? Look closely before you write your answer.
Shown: 2.6938 kL
